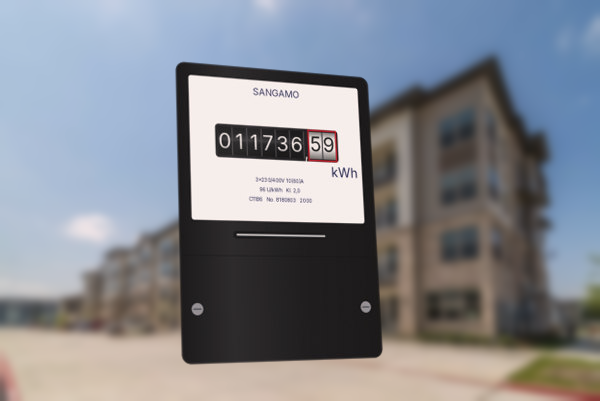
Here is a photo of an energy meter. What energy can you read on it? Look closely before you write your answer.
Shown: 11736.59 kWh
